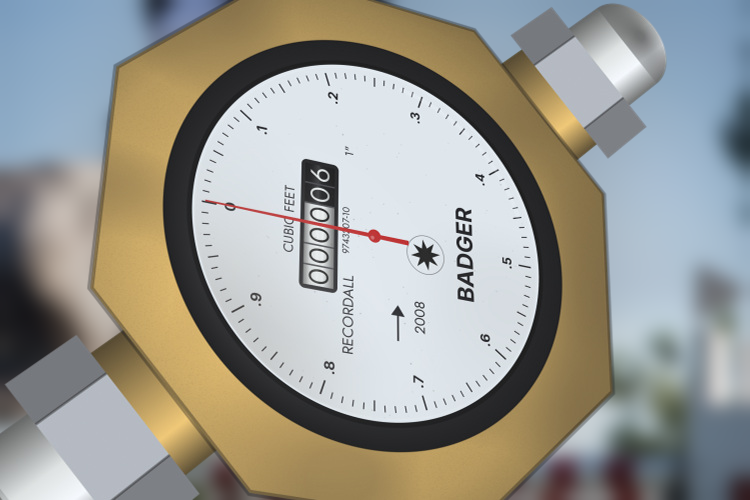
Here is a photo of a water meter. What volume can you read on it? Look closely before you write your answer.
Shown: 6.00 ft³
